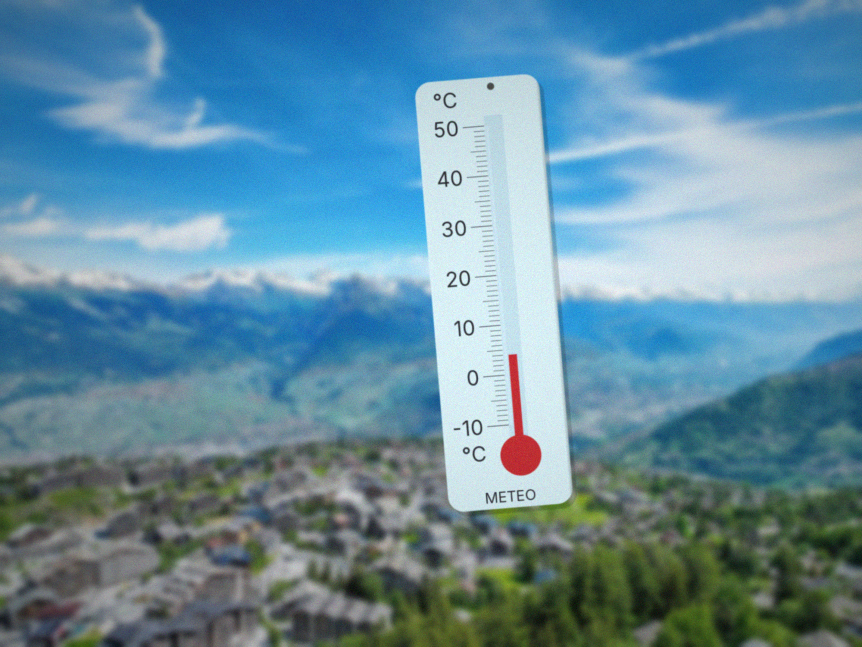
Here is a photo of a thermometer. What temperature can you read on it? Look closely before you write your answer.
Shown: 4 °C
